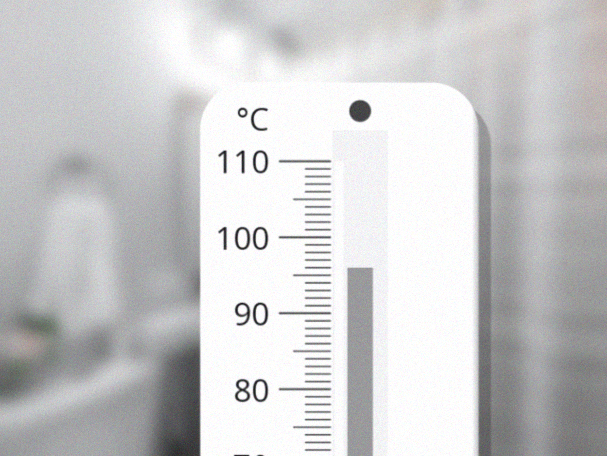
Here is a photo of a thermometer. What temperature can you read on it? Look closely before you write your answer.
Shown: 96 °C
